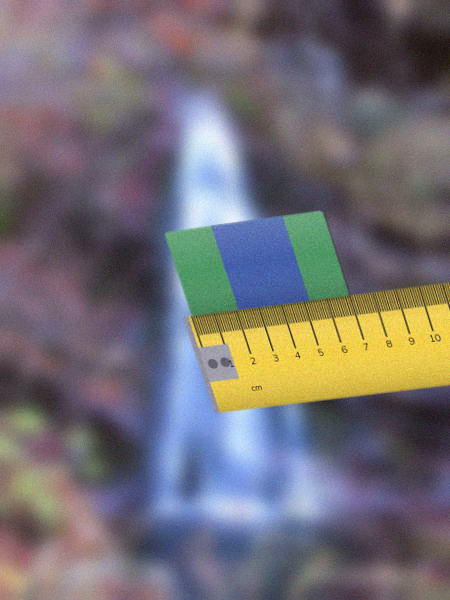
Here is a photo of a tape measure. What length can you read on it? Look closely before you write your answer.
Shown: 7 cm
